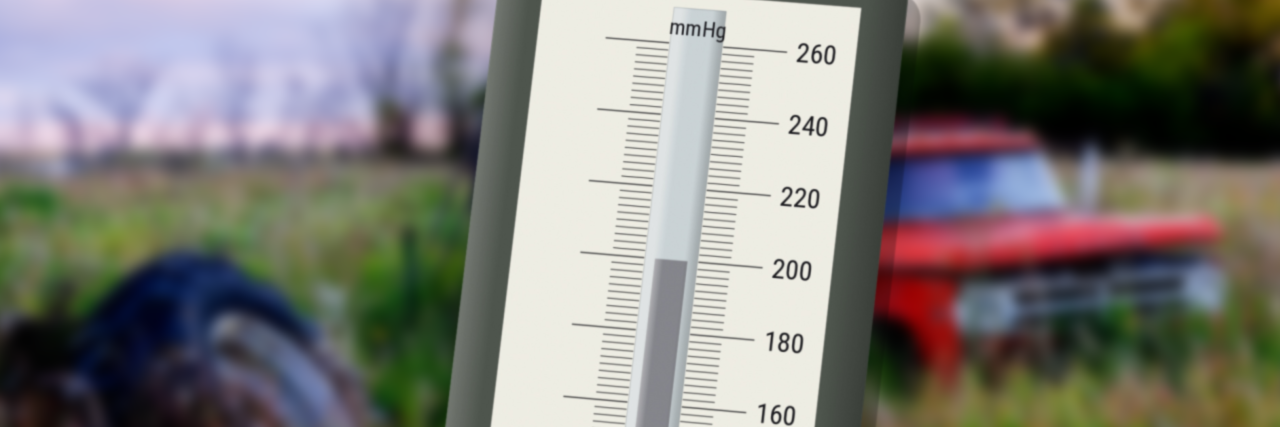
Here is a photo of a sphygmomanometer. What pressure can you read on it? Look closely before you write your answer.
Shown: 200 mmHg
